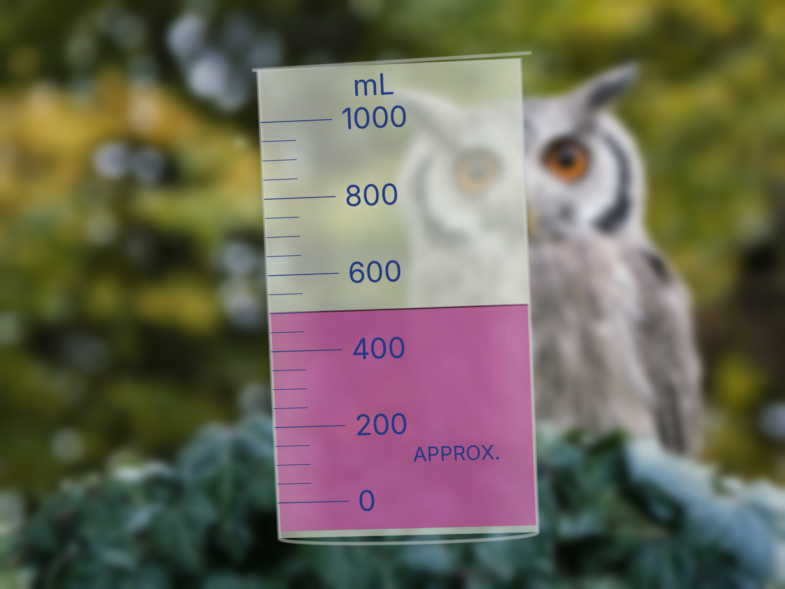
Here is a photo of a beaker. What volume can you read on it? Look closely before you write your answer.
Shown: 500 mL
